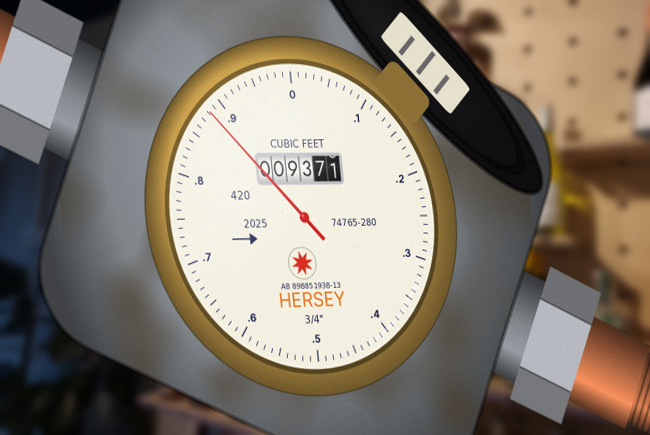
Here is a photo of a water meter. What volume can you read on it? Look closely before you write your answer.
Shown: 9370.88 ft³
